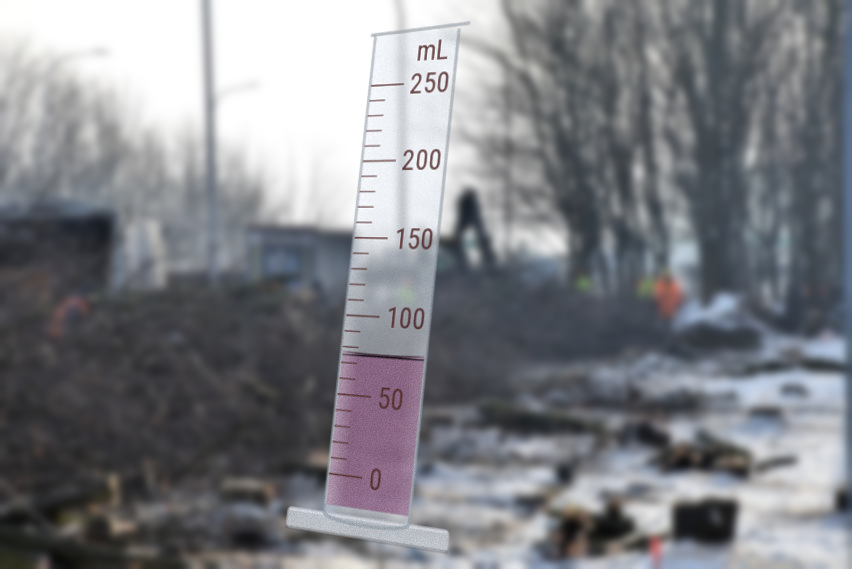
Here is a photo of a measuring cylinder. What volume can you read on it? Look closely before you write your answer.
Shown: 75 mL
